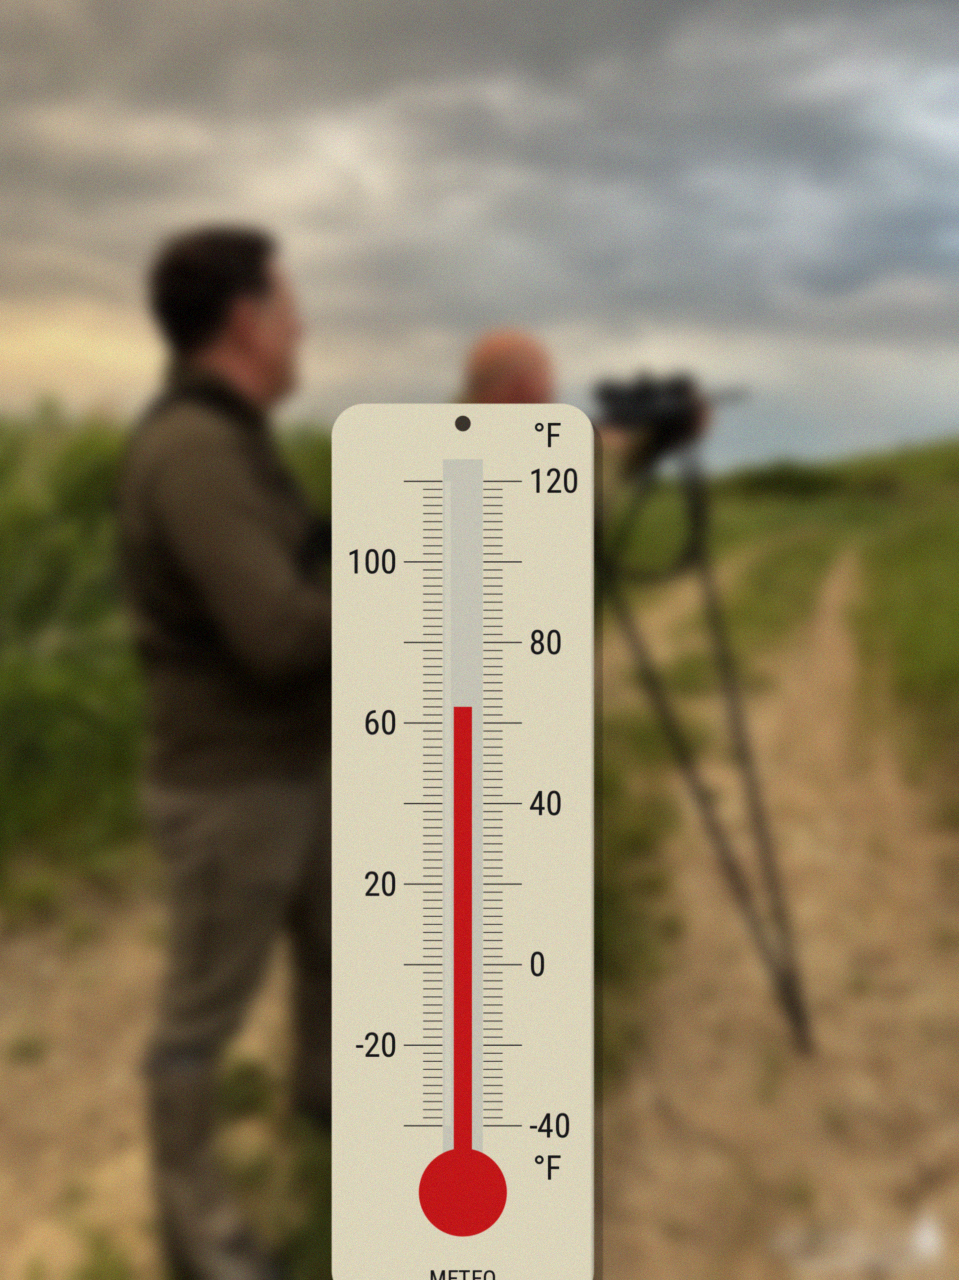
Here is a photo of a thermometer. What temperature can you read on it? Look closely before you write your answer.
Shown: 64 °F
